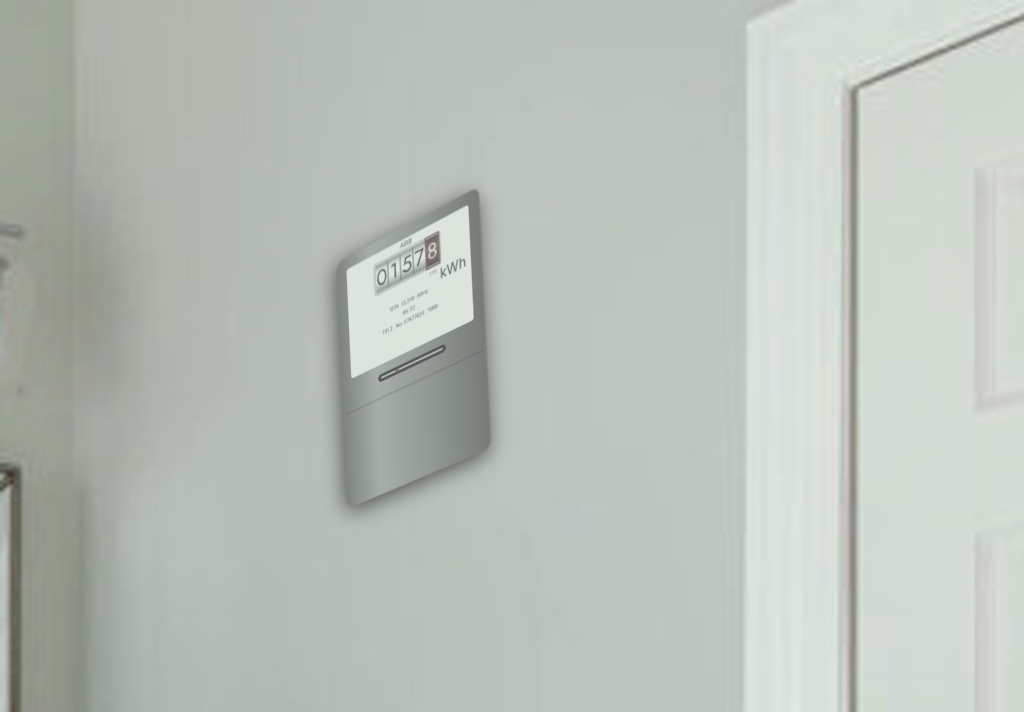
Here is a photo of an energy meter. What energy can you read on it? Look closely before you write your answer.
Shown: 157.8 kWh
